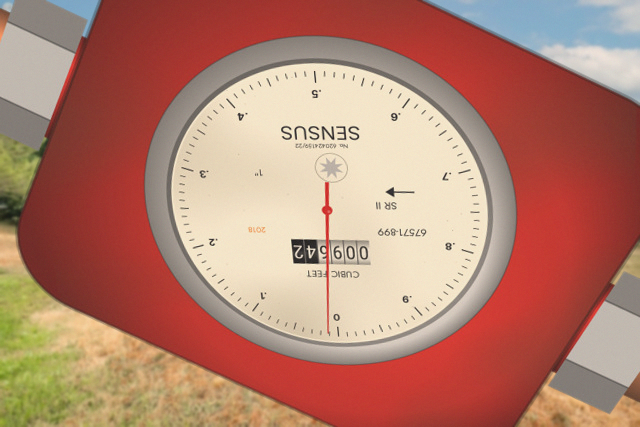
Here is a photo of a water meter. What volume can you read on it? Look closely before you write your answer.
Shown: 9642.01 ft³
